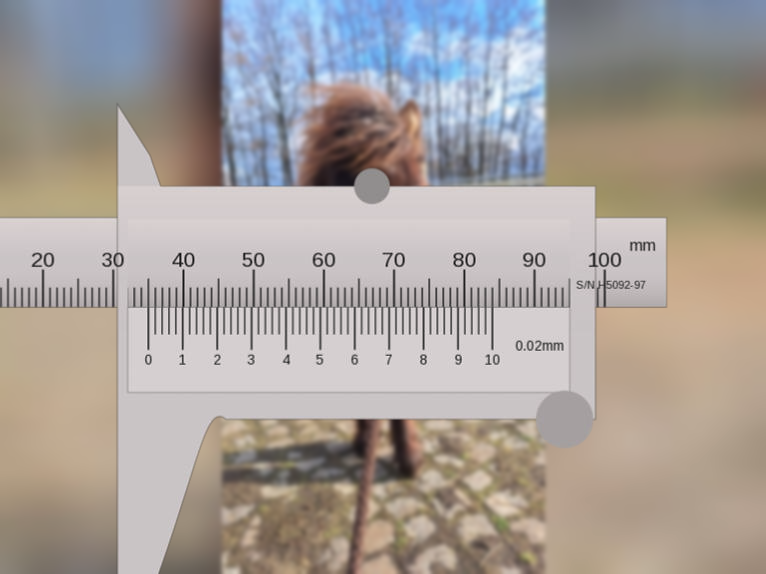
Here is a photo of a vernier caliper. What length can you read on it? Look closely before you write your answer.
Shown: 35.0 mm
